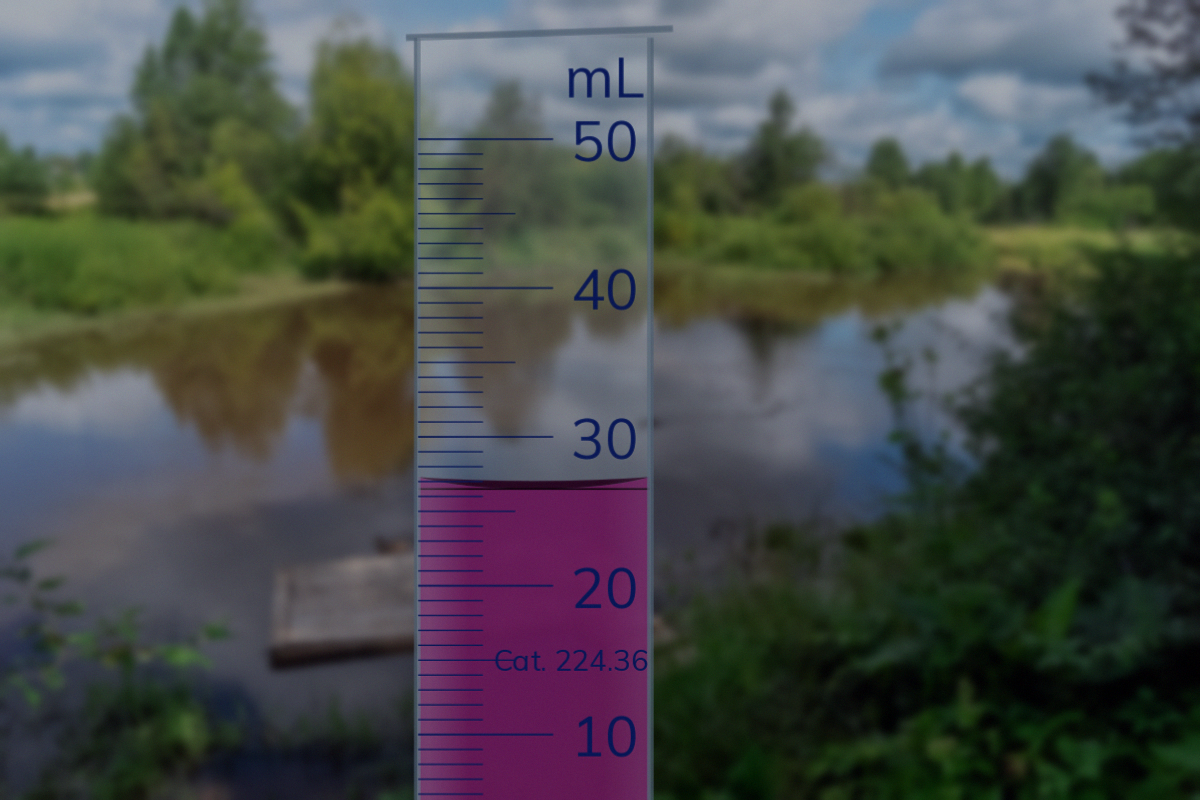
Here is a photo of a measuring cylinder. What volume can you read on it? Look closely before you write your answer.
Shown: 26.5 mL
